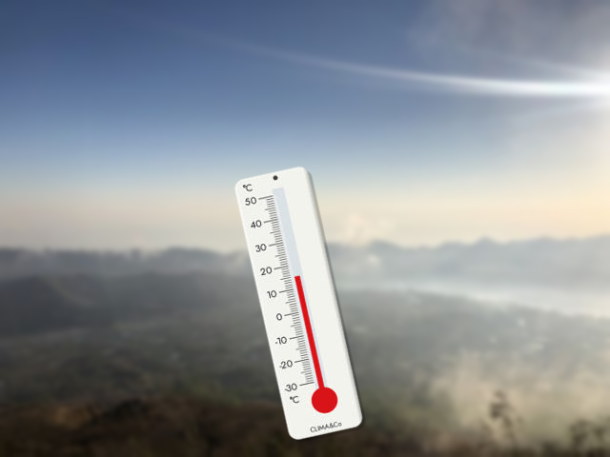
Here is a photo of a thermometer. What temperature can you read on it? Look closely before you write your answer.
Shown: 15 °C
